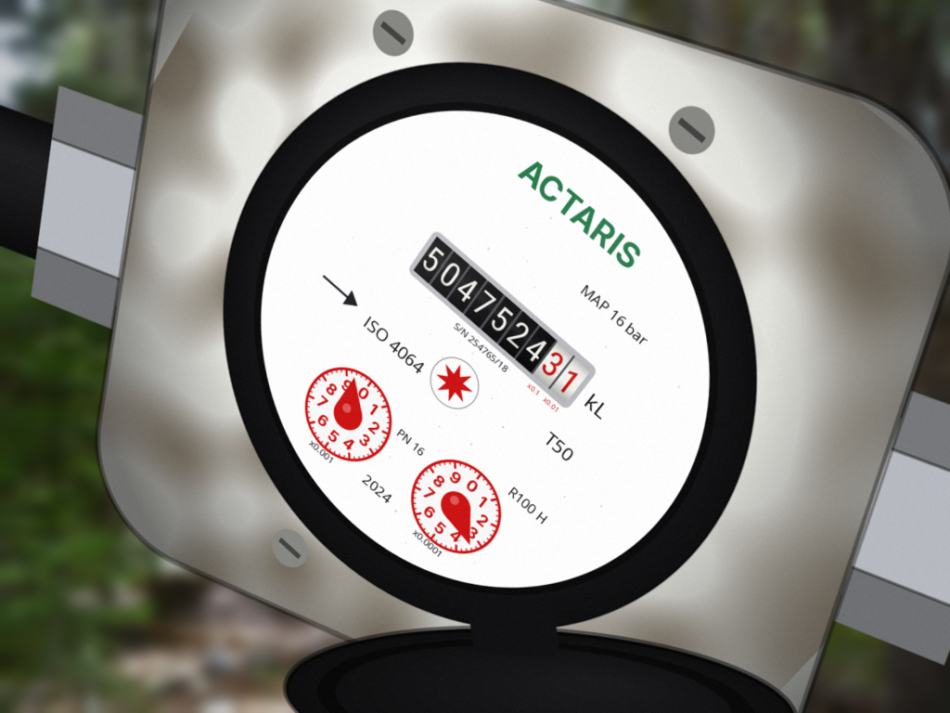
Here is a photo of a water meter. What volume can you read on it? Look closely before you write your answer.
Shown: 5047524.3093 kL
